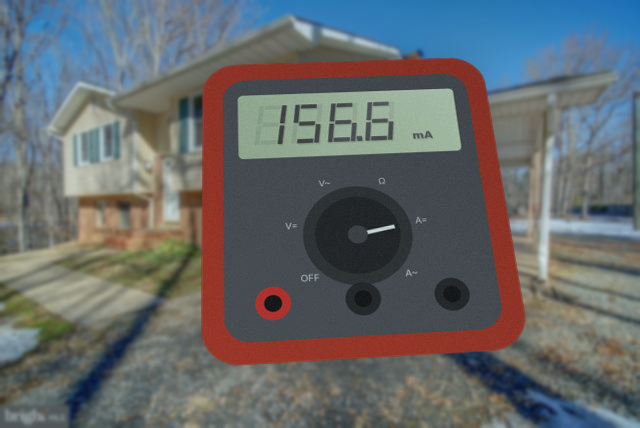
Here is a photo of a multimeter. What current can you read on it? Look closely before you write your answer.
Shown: 156.6 mA
